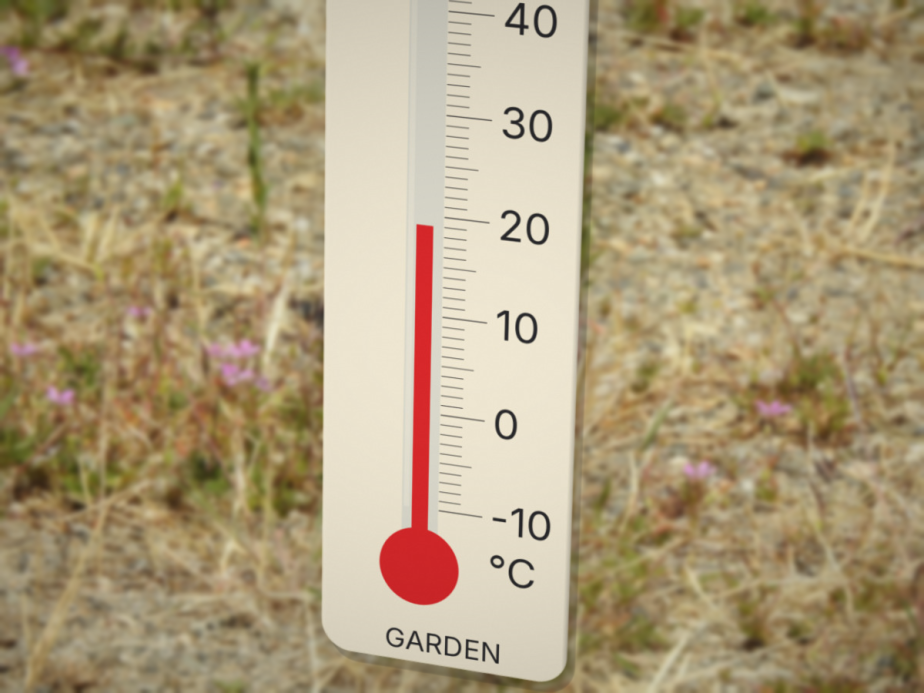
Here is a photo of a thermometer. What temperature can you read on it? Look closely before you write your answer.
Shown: 19 °C
